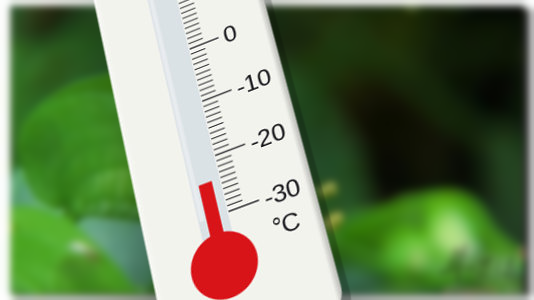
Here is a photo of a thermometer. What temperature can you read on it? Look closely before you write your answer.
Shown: -24 °C
